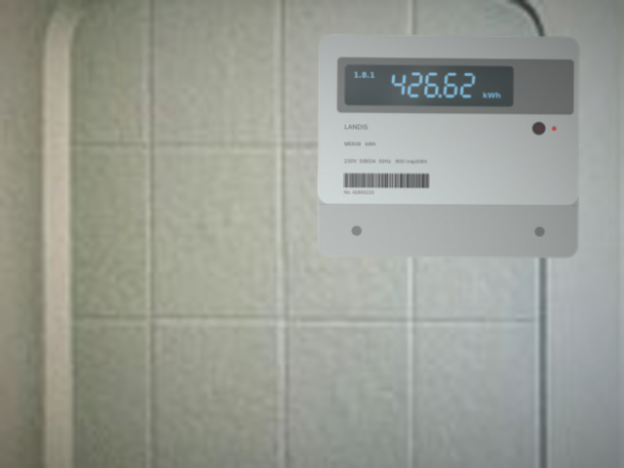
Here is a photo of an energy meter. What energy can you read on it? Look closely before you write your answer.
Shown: 426.62 kWh
